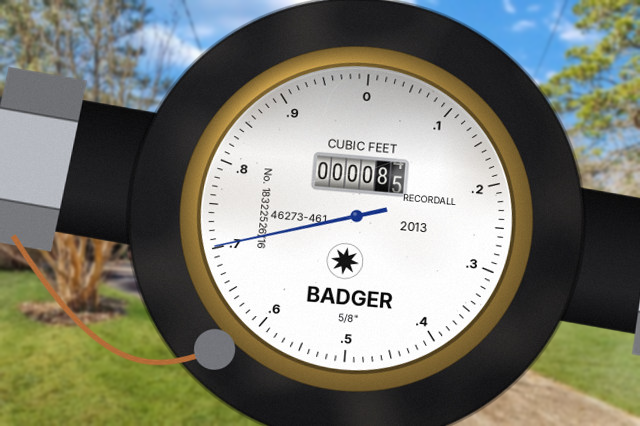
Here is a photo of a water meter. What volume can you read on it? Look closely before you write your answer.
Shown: 84.70 ft³
